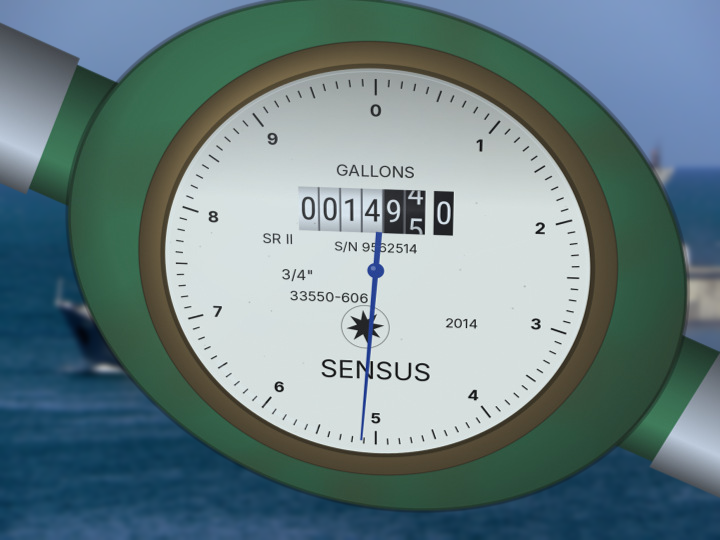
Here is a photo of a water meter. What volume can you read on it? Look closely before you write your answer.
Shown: 14945.1 gal
